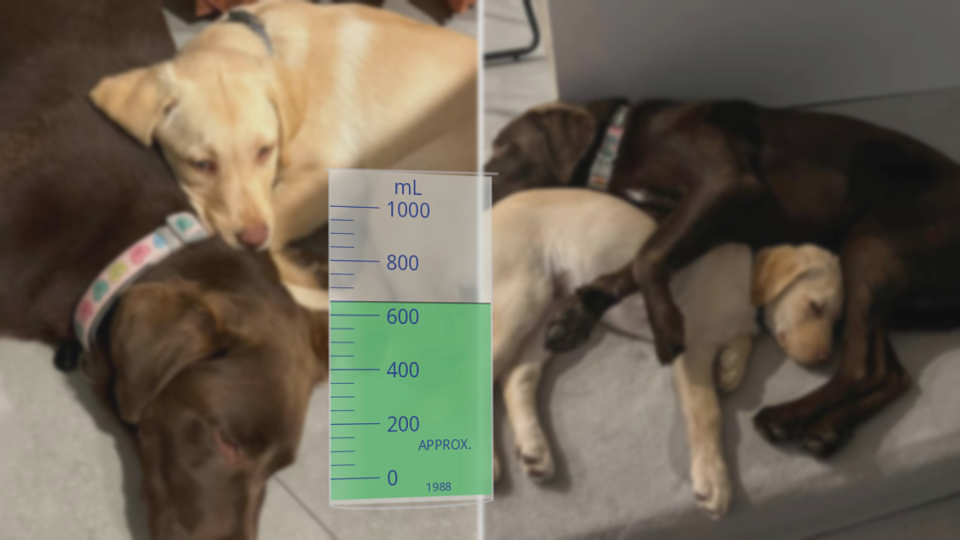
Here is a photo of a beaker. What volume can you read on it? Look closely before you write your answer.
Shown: 650 mL
